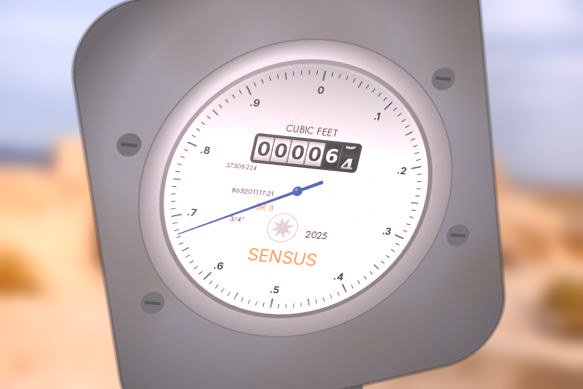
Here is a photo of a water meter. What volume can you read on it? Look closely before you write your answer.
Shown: 63.67 ft³
